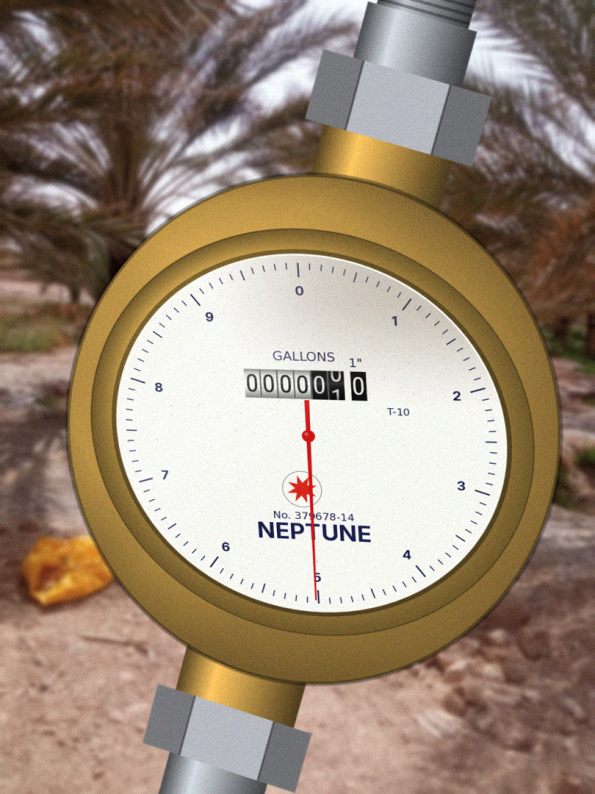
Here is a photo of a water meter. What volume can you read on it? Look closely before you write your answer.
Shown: 5.0 gal
